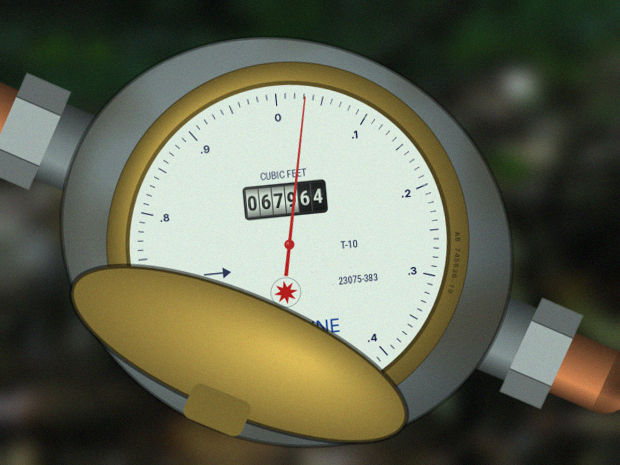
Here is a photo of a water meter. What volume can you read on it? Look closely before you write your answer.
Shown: 67964.03 ft³
